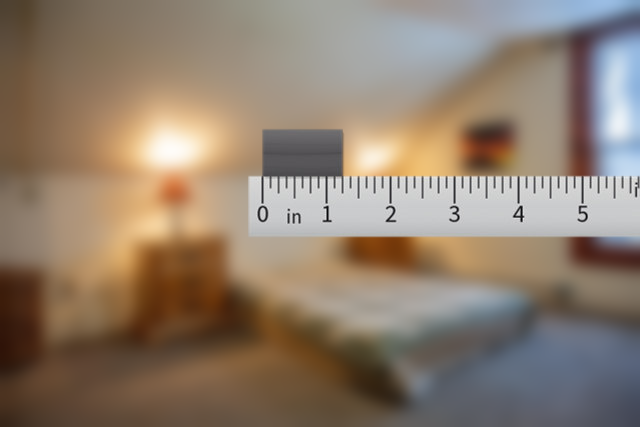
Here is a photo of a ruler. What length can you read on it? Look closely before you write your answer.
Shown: 1.25 in
